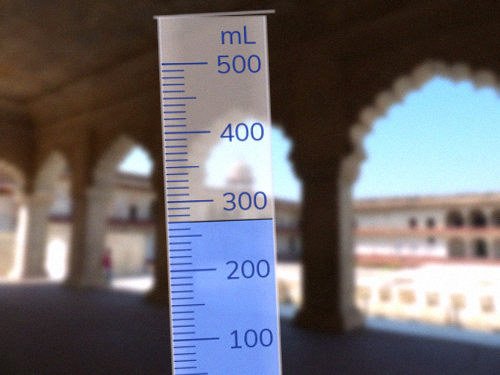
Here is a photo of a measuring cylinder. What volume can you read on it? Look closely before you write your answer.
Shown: 270 mL
